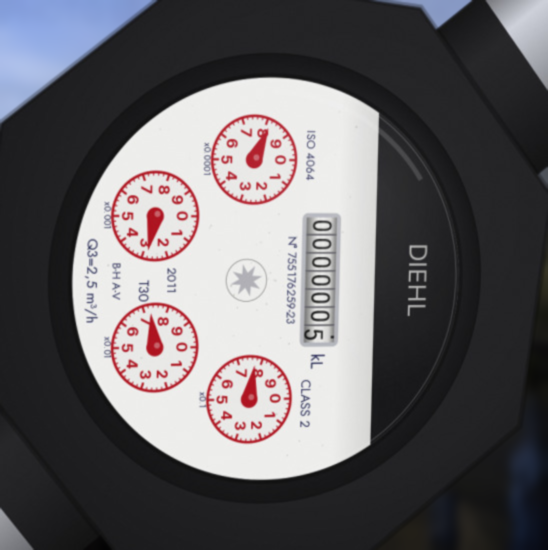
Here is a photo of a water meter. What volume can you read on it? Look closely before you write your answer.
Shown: 4.7728 kL
